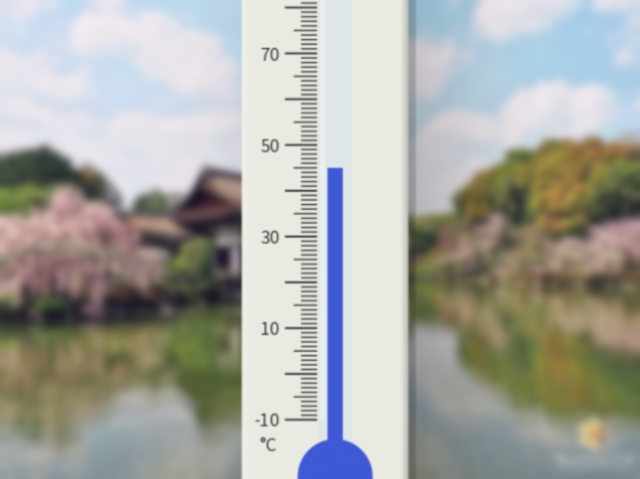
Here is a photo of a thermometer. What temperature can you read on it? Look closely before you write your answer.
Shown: 45 °C
